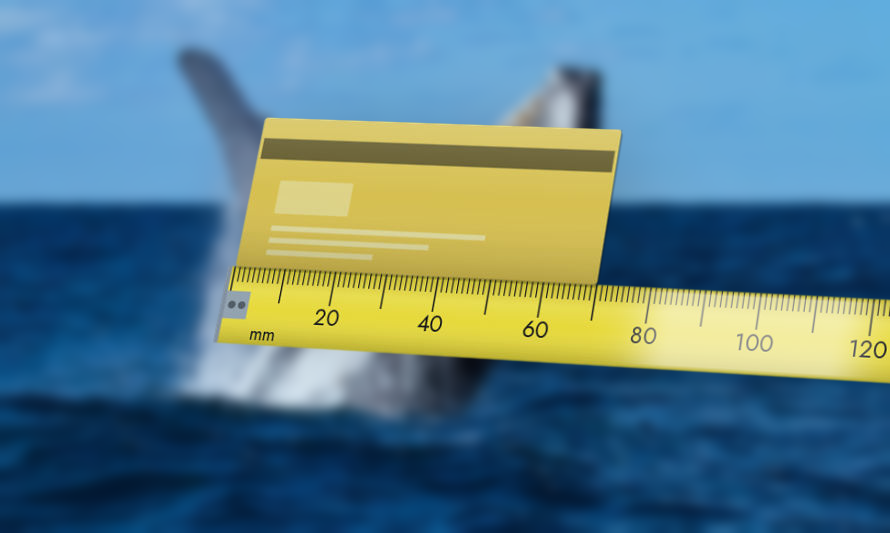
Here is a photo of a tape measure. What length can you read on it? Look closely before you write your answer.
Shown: 70 mm
